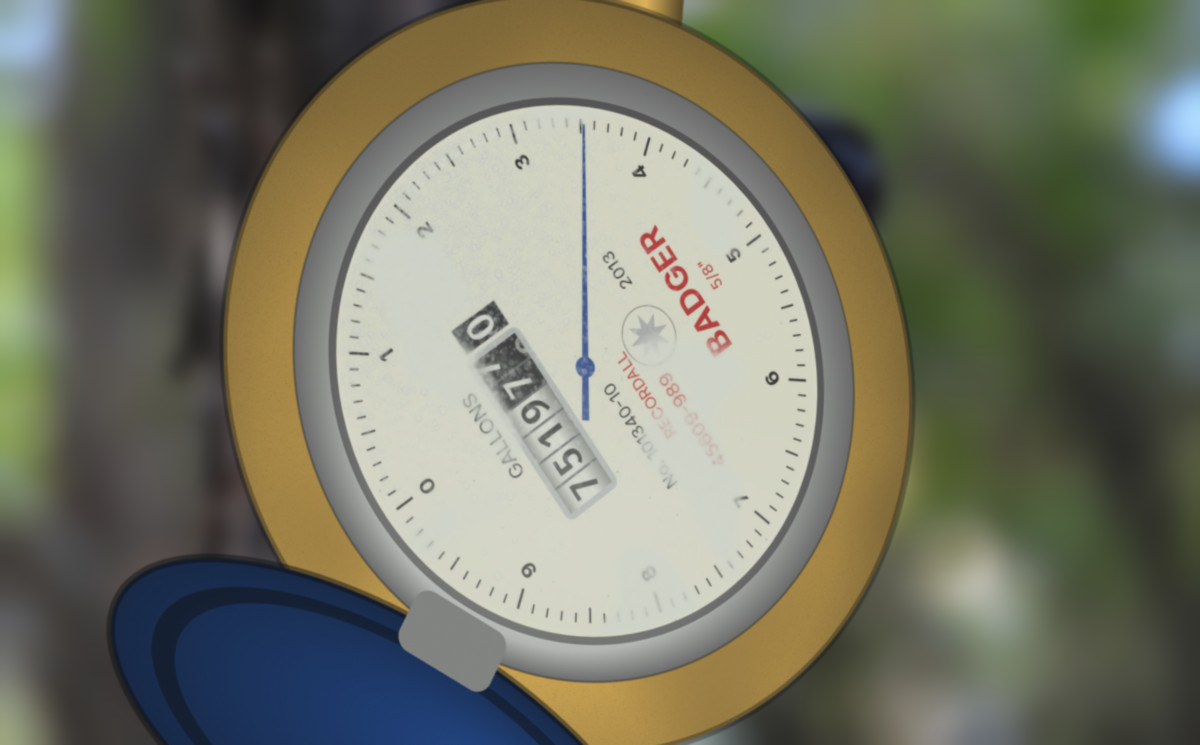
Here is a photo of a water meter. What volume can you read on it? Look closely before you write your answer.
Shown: 7519773.5 gal
